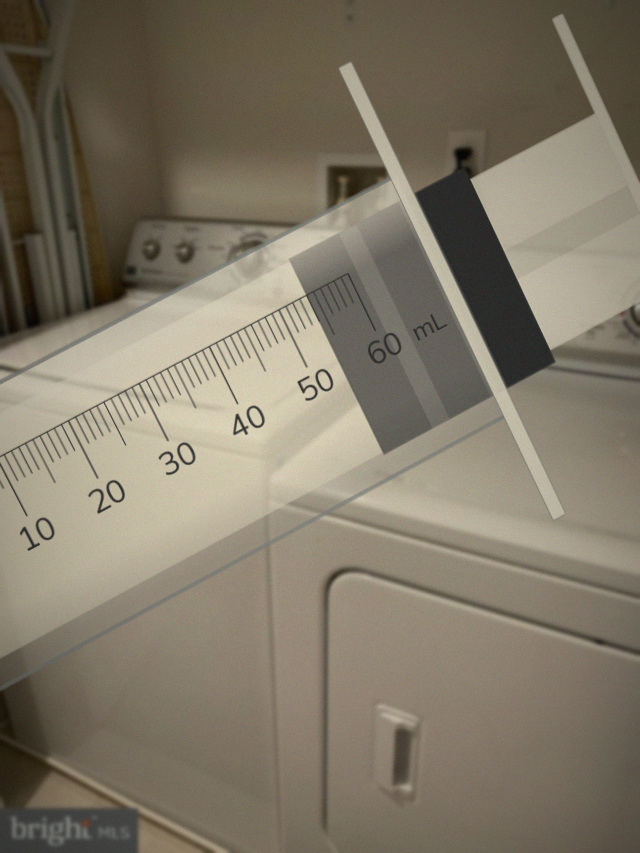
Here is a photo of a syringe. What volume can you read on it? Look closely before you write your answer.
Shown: 54 mL
